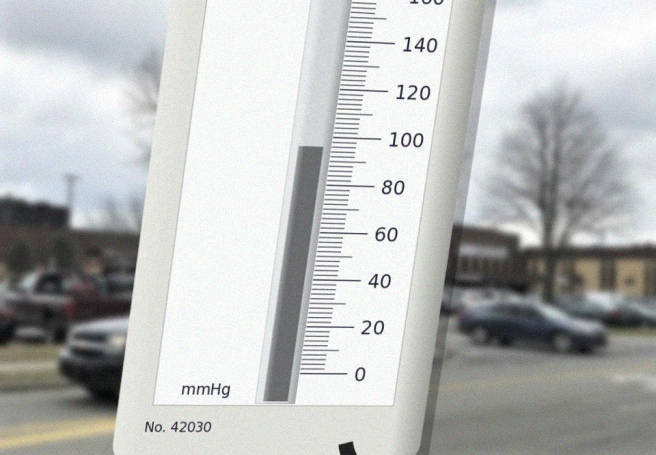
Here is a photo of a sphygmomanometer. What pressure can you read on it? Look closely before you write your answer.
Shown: 96 mmHg
